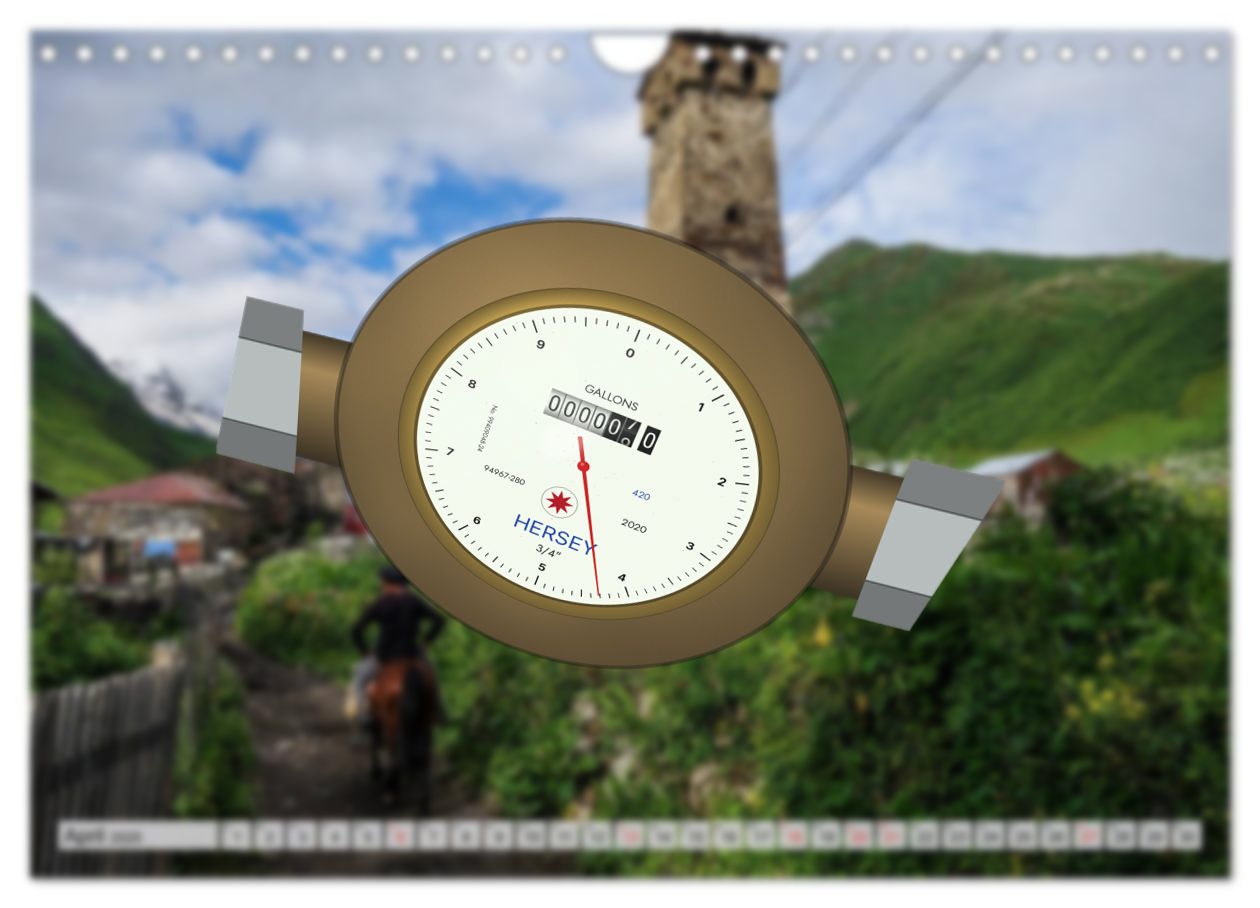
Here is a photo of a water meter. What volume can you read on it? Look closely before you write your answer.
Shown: 74.3 gal
